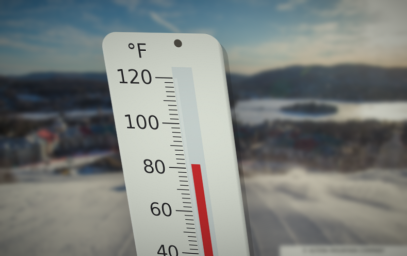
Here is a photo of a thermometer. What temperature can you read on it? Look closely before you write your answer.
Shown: 82 °F
